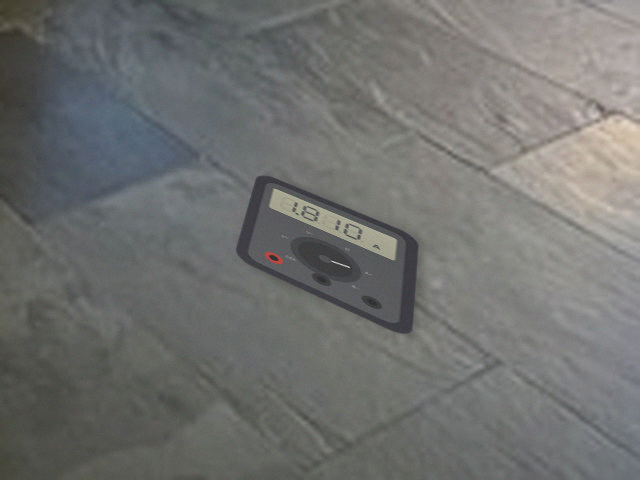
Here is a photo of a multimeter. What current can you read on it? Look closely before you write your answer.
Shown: 1.810 A
